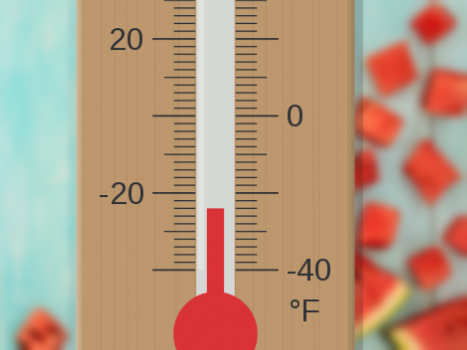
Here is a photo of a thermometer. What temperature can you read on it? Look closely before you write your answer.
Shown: -24 °F
